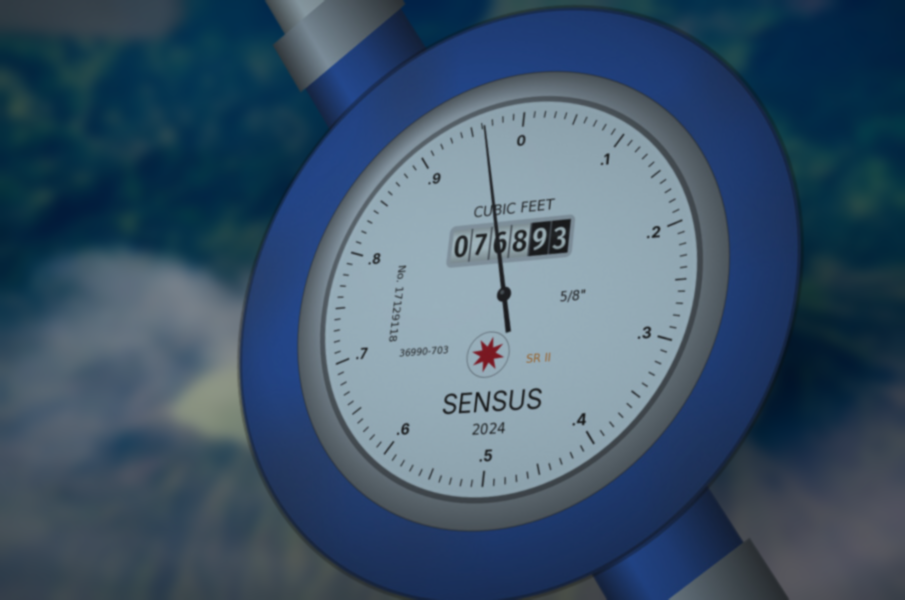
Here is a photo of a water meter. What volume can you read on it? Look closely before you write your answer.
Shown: 76892.96 ft³
